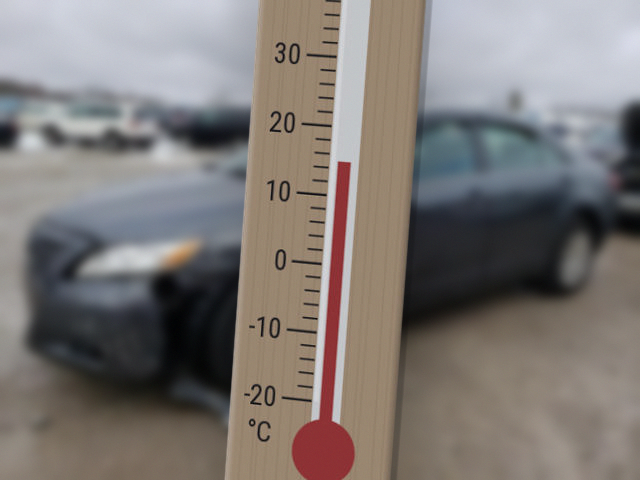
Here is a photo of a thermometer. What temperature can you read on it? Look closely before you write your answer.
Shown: 15 °C
